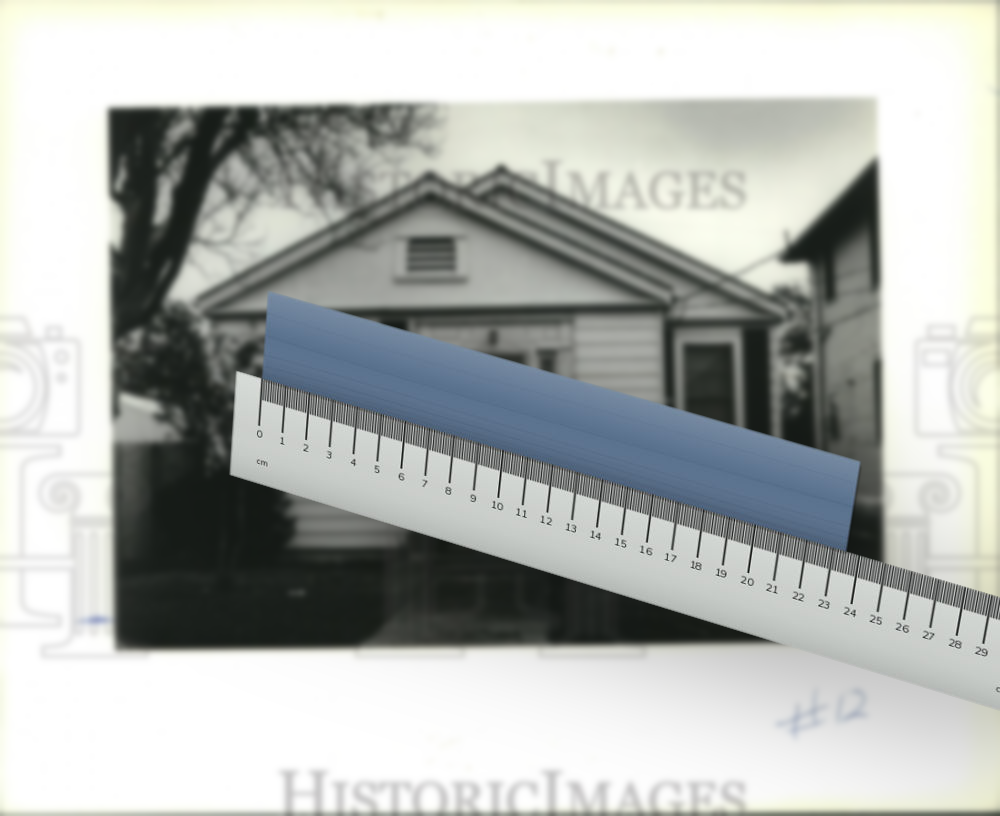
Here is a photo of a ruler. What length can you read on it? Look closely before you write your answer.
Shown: 23.5 cm
